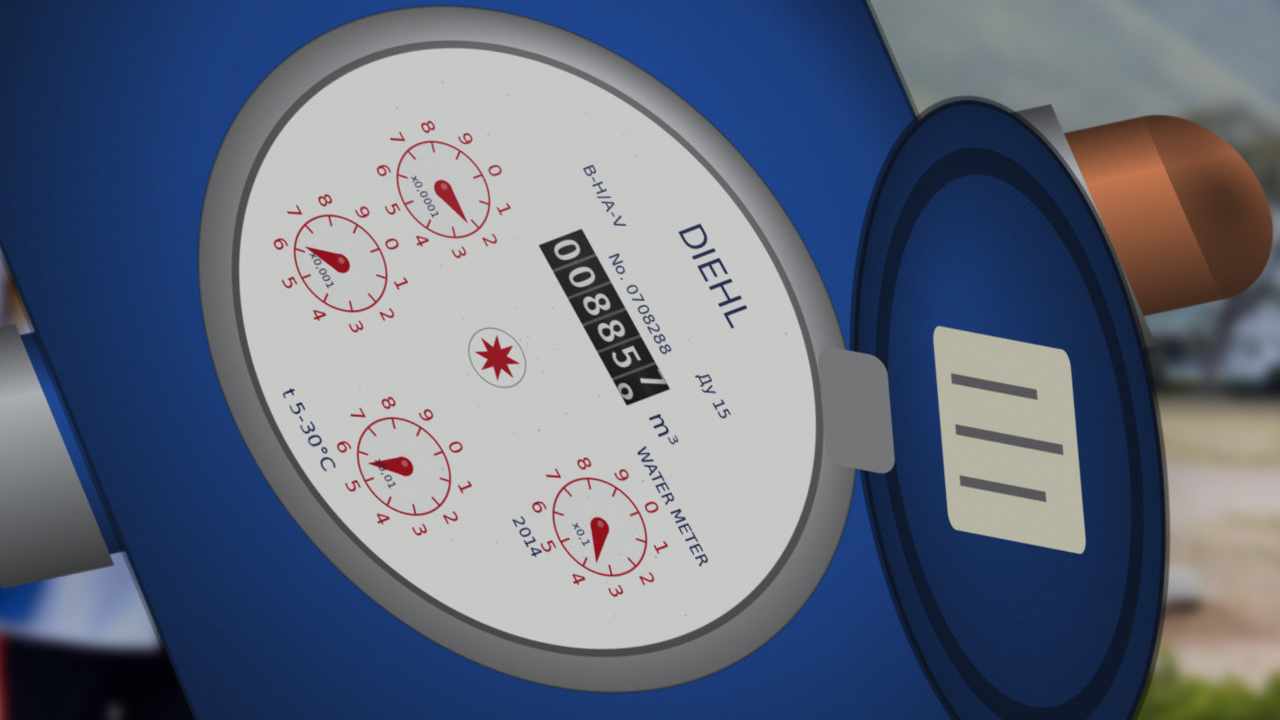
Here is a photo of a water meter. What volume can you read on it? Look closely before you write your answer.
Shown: 8857.3562 m³
